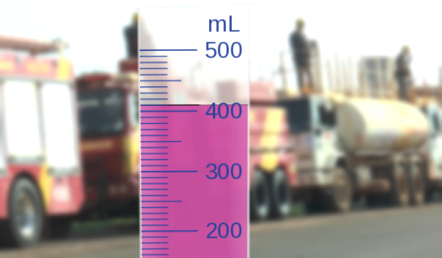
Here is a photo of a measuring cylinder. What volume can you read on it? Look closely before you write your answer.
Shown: 410 mL
